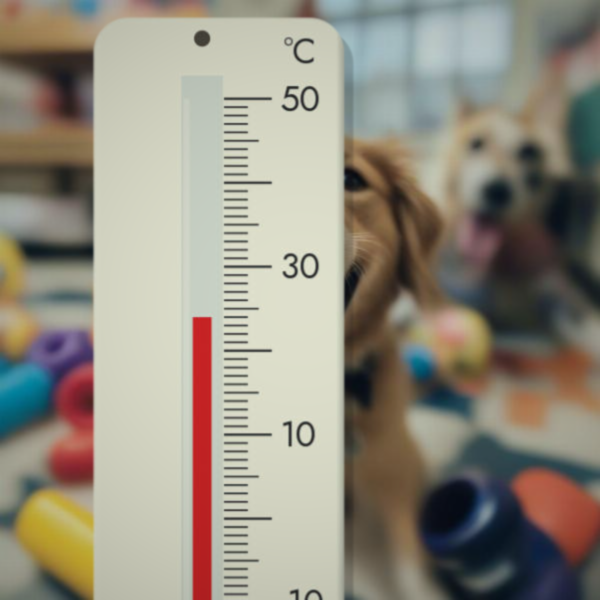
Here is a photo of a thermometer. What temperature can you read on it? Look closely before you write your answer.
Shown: 24 °C
